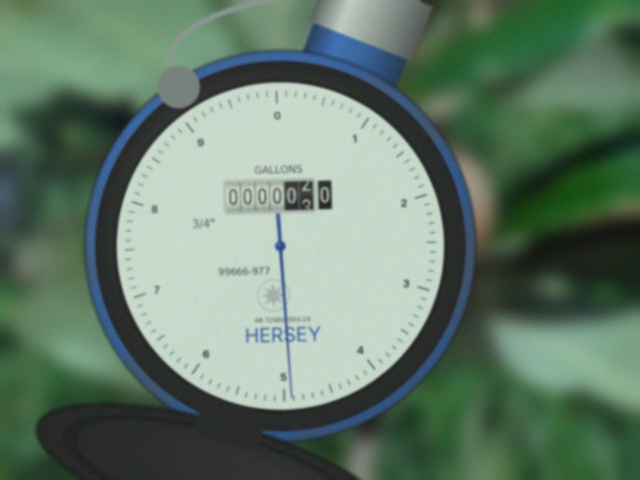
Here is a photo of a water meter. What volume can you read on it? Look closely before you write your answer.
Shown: 24.9 gal
